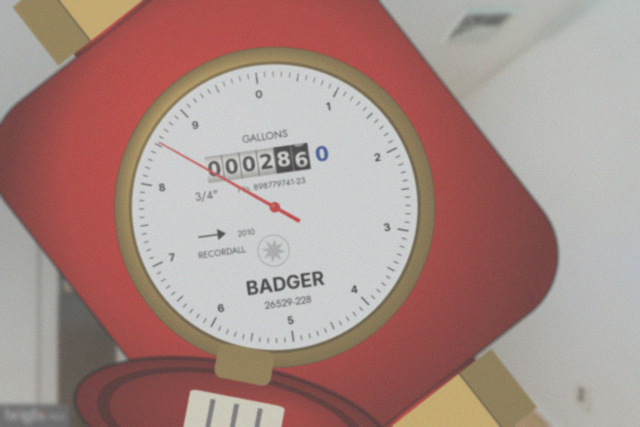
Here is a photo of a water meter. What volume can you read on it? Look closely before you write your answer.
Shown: 2858.5 gal
